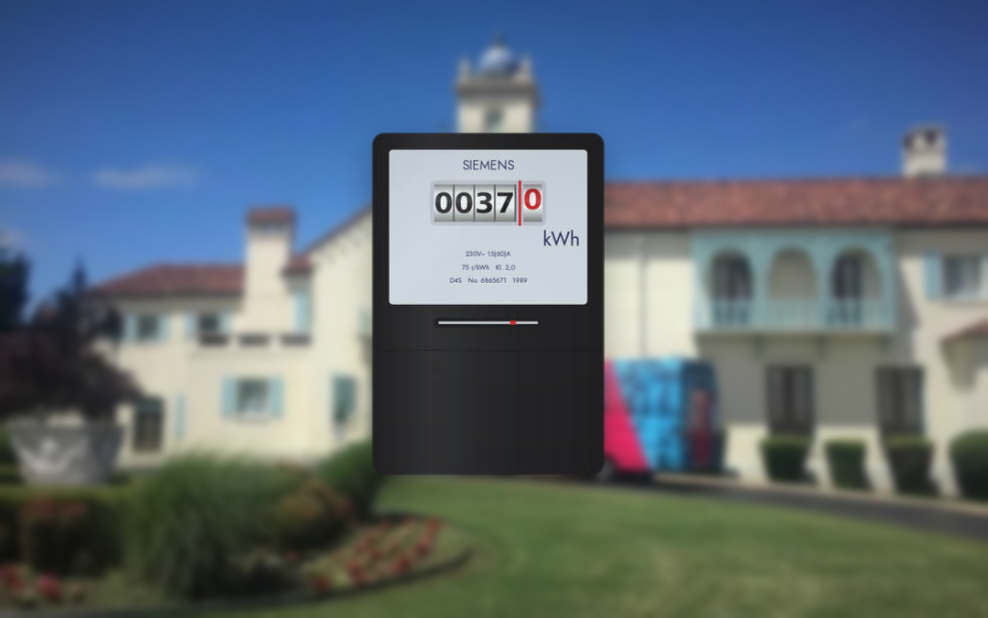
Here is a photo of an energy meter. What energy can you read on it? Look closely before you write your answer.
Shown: 37.0 kWh
